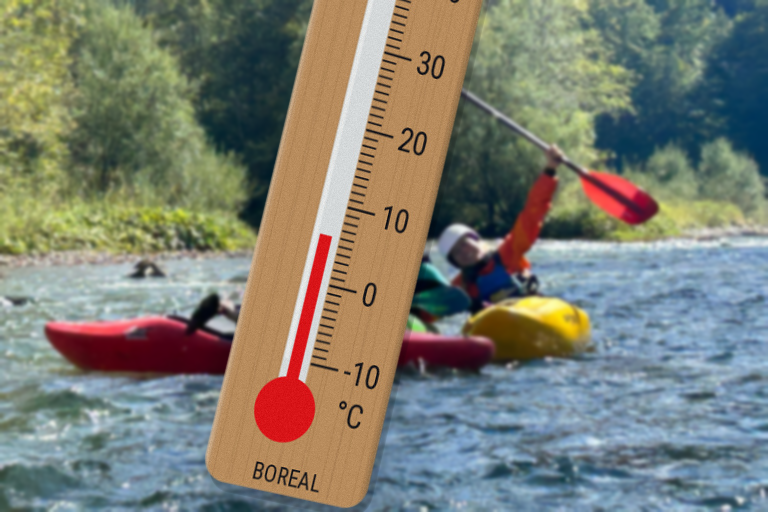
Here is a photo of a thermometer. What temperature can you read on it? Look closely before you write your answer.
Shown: 6 °C
